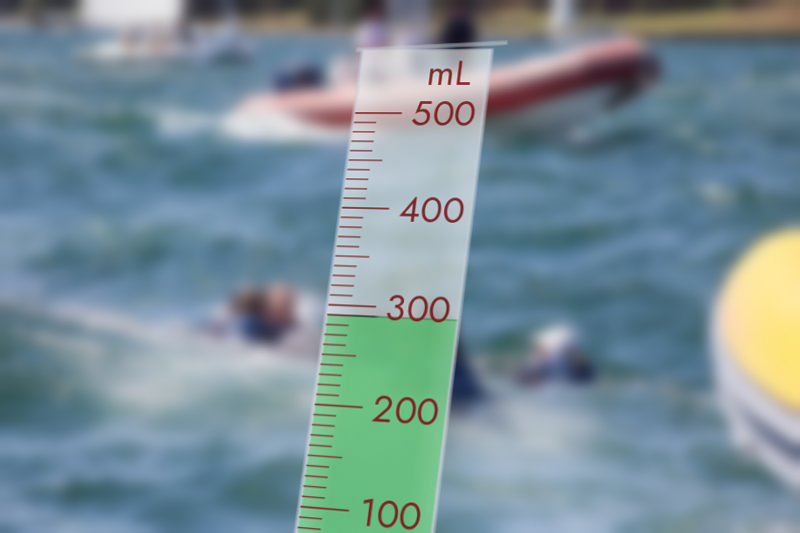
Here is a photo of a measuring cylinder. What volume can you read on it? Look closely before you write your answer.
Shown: 290 mL
